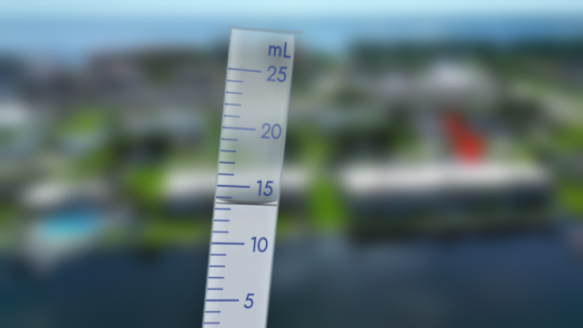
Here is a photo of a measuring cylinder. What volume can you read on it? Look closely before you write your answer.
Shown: 13.5 mL
